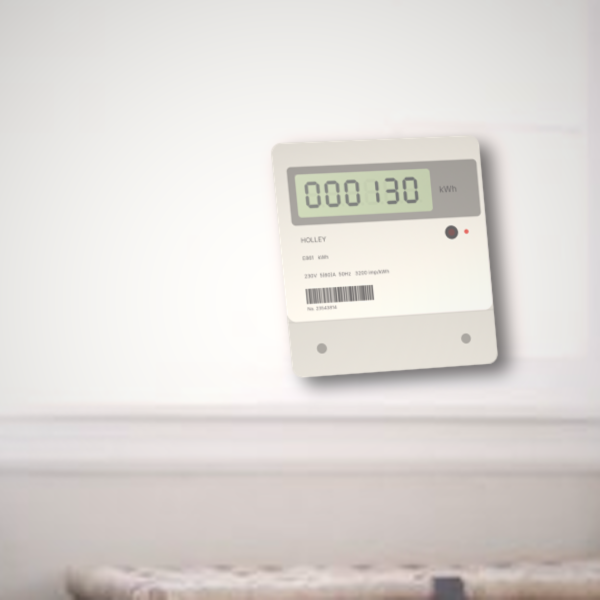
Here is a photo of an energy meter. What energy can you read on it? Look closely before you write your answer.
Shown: 130 kWh
